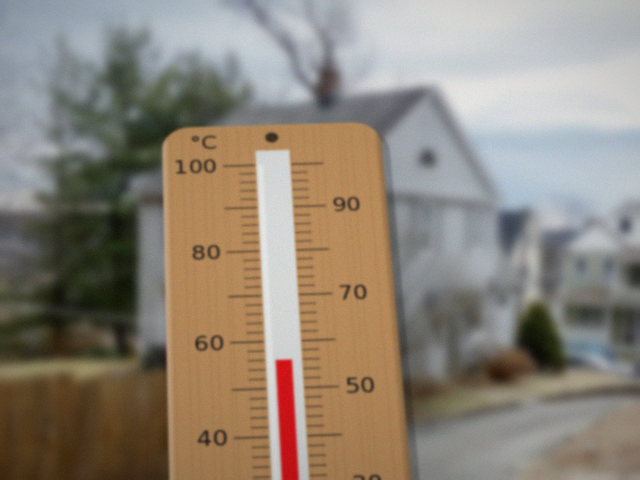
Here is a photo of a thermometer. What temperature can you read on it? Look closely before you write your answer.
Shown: 56 °C
